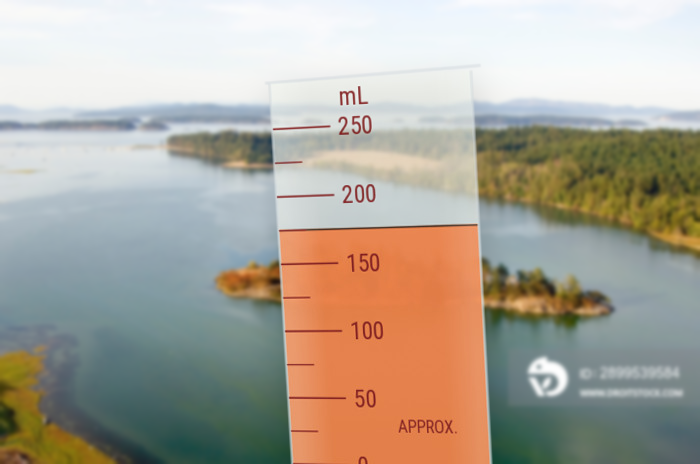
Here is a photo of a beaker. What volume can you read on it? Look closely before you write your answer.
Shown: 175 mL
